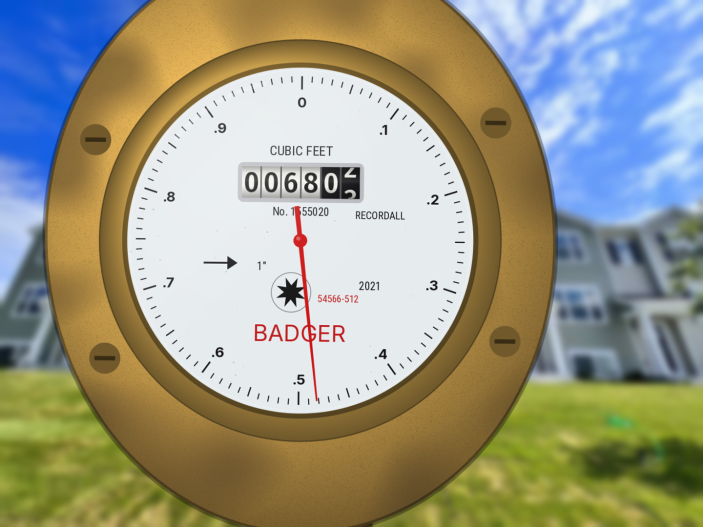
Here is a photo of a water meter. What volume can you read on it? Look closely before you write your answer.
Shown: 6802.48 ft³
